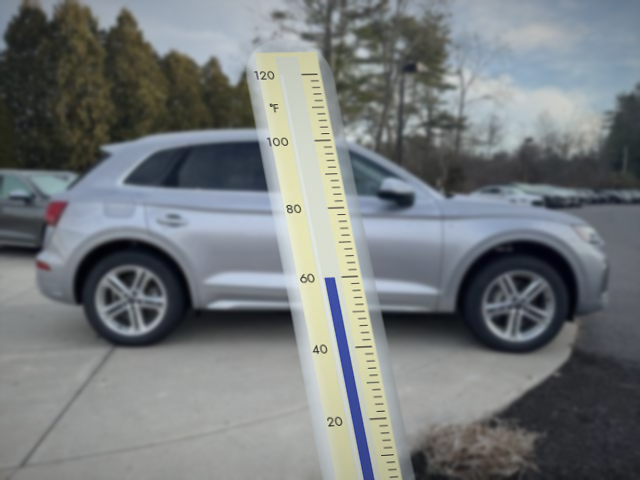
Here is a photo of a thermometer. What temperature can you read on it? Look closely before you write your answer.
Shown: 60 °F
